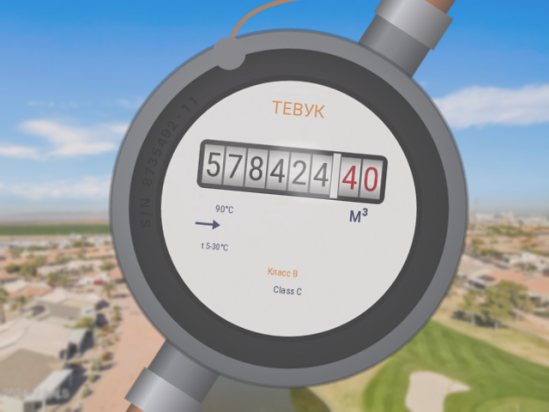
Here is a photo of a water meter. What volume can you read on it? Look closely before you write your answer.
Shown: 578424.40 m³
